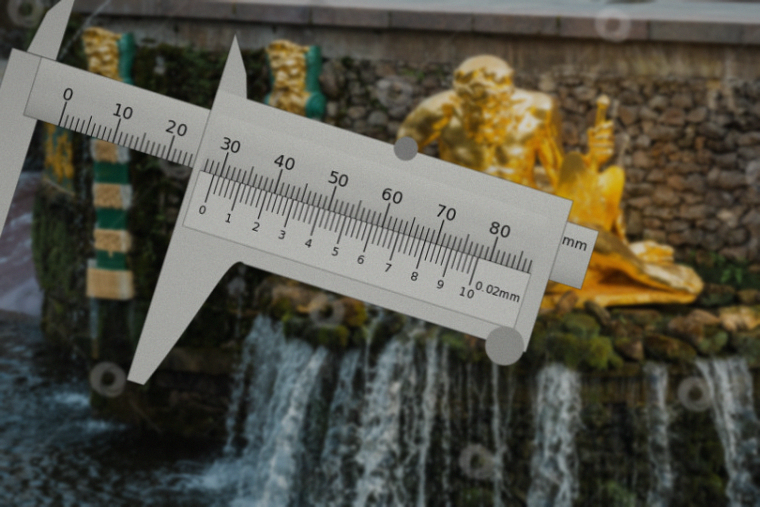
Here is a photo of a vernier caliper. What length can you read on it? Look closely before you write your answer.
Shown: 28.8 mm
